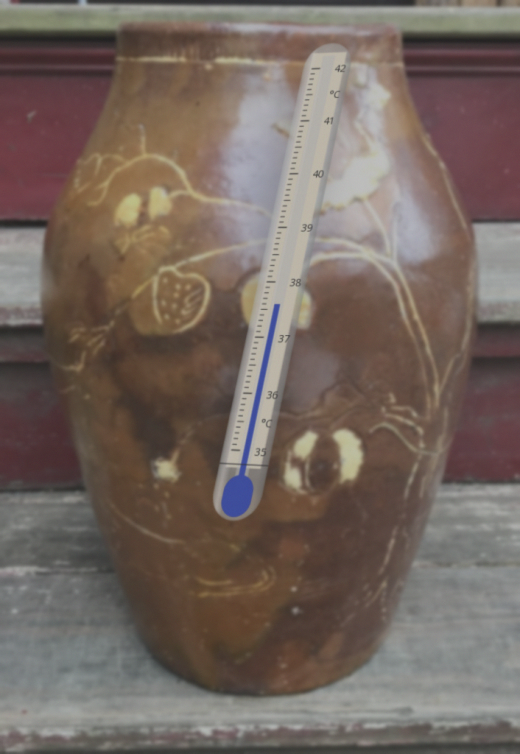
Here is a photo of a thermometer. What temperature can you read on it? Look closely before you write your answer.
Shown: 37.6 °C
